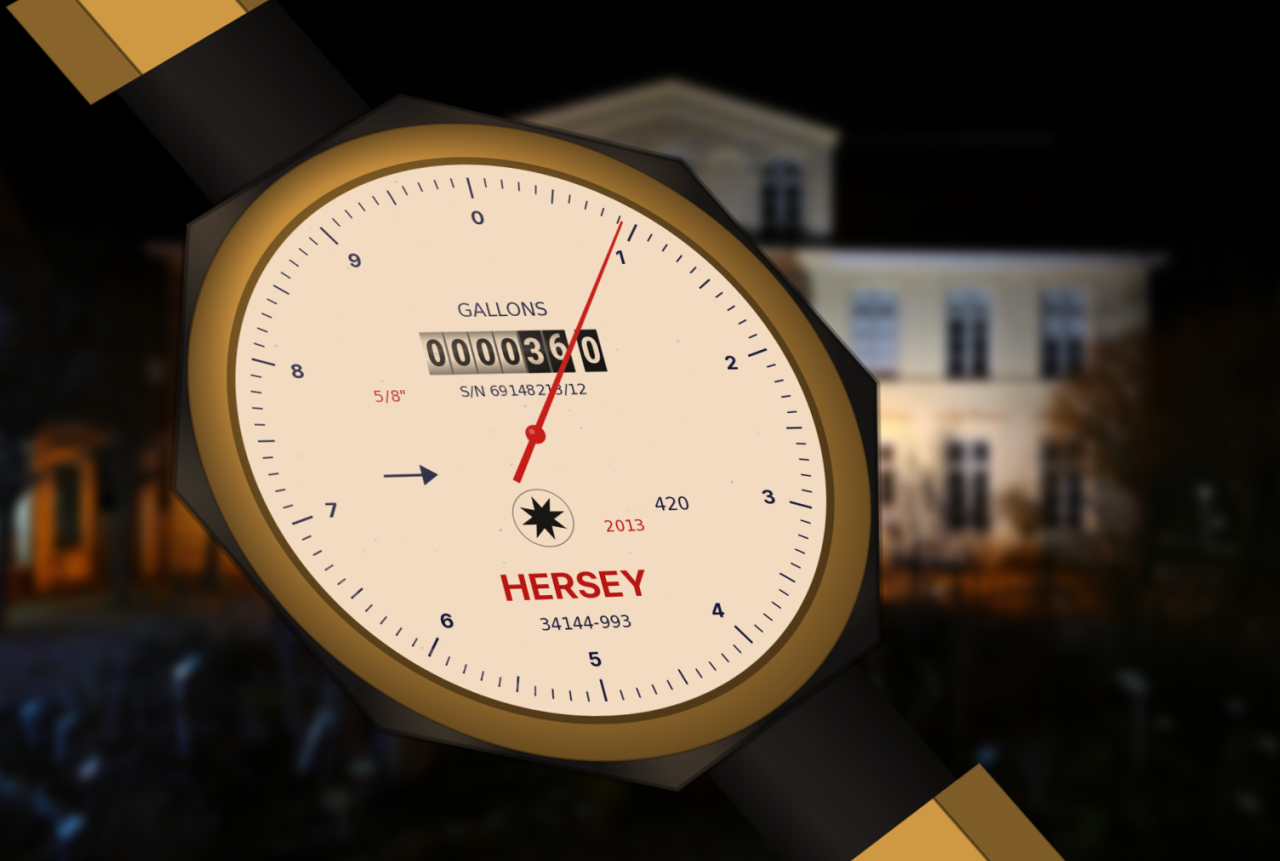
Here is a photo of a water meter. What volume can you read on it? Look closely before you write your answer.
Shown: 360.9 gal
